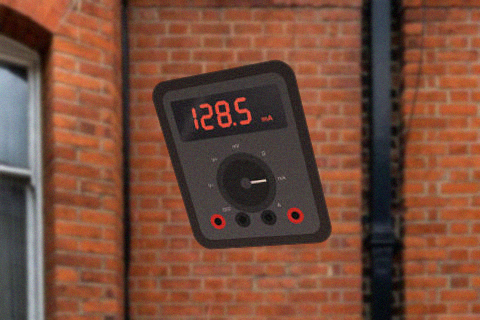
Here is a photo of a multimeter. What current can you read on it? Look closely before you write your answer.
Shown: 128.5 mA
